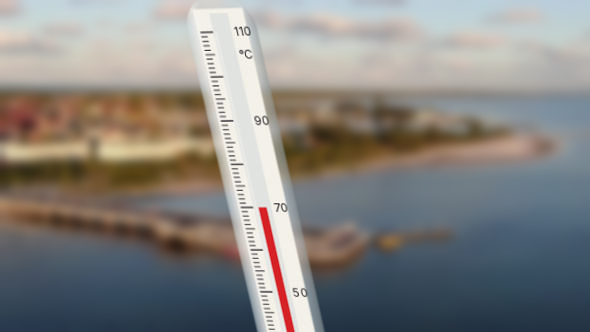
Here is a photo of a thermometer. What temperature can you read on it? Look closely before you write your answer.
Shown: 70 °C
